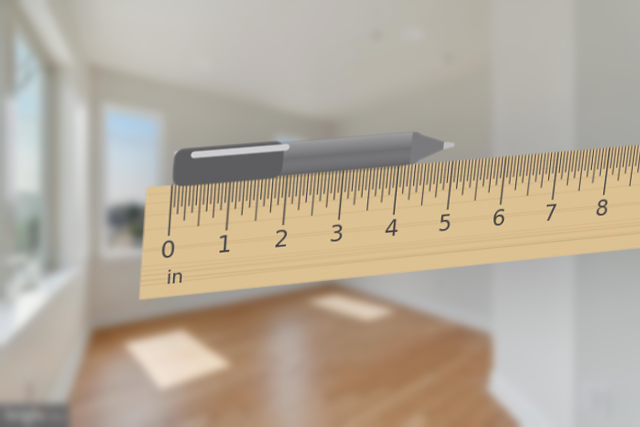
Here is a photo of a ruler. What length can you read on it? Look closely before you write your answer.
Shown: 5 in
